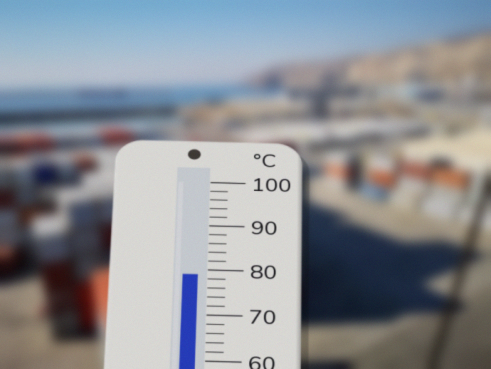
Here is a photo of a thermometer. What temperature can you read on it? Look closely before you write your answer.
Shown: 79 °C
